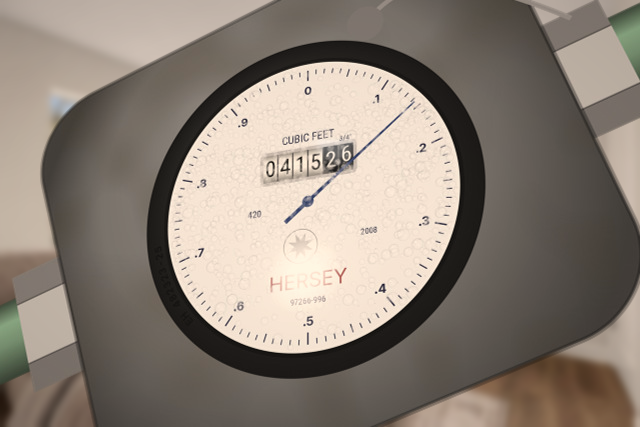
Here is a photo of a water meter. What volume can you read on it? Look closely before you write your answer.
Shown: 41526.14 ft³
